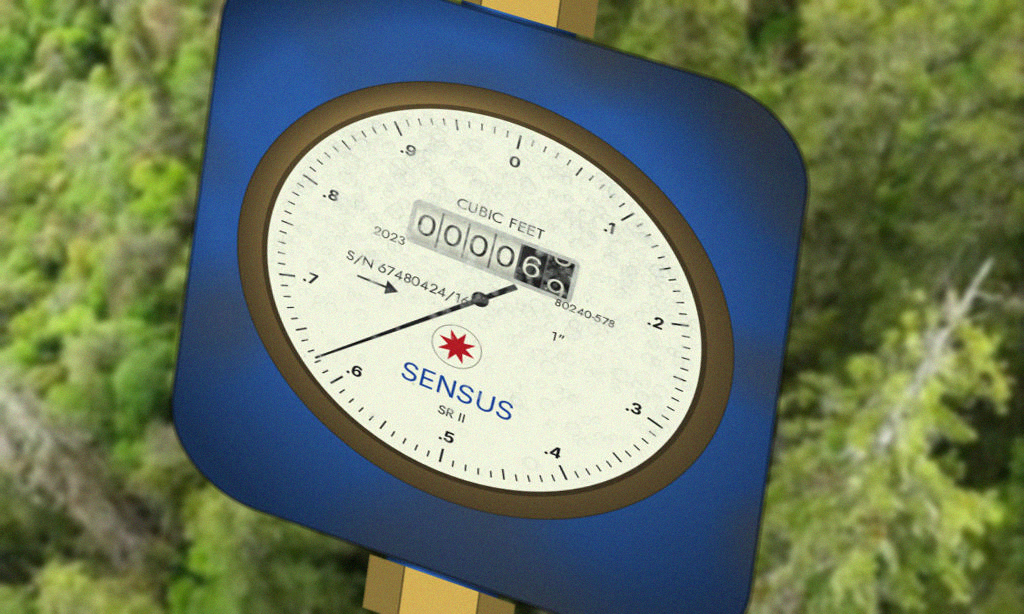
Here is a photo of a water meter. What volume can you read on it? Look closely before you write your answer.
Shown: 68.62 ft³
